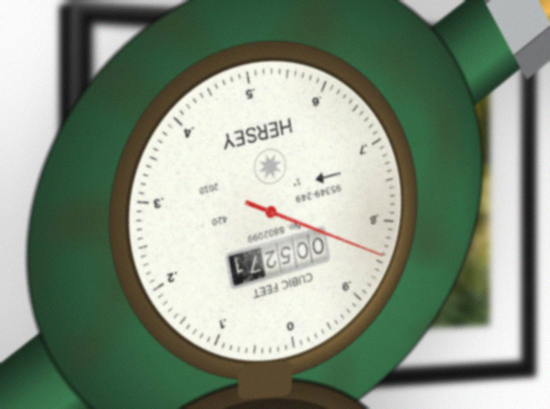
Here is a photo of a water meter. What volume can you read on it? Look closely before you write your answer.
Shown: 5270.84 ft³
